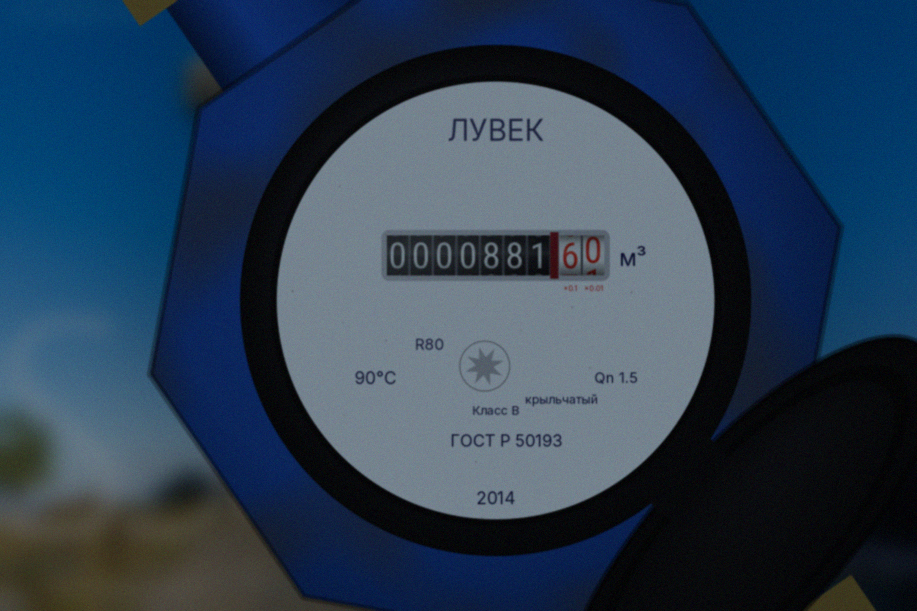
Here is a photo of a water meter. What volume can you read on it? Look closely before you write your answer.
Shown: 881.60 m³
